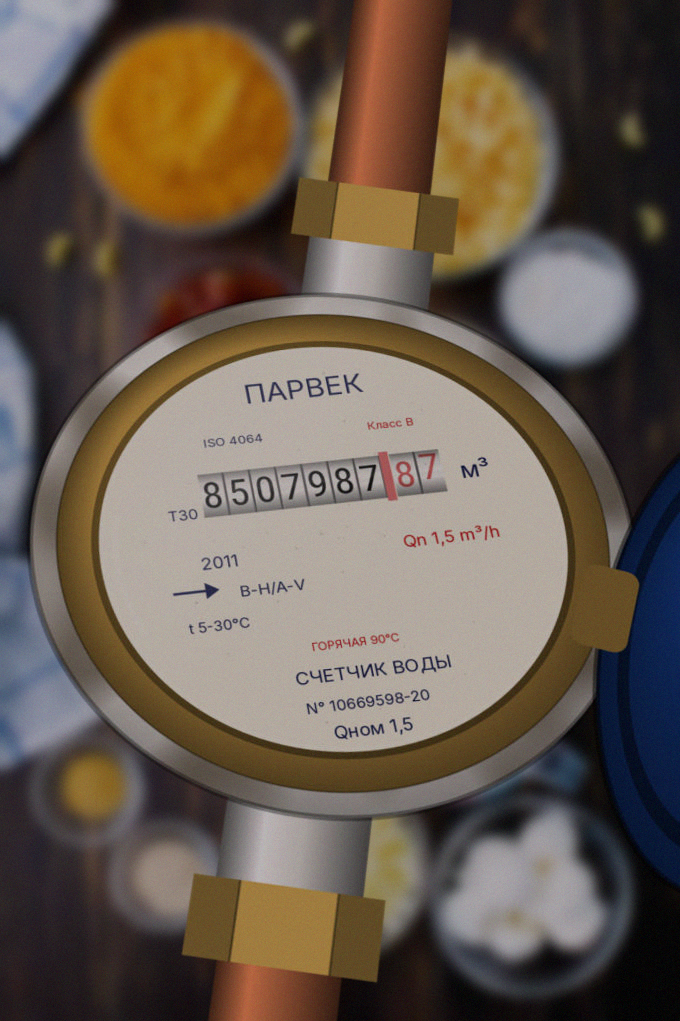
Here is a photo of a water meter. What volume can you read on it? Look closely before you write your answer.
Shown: 8507987.87 m³
